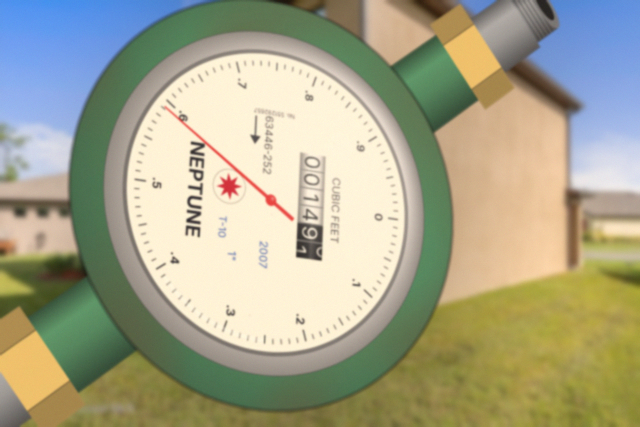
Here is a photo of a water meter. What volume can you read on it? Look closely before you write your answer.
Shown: 1490.59 ft³
